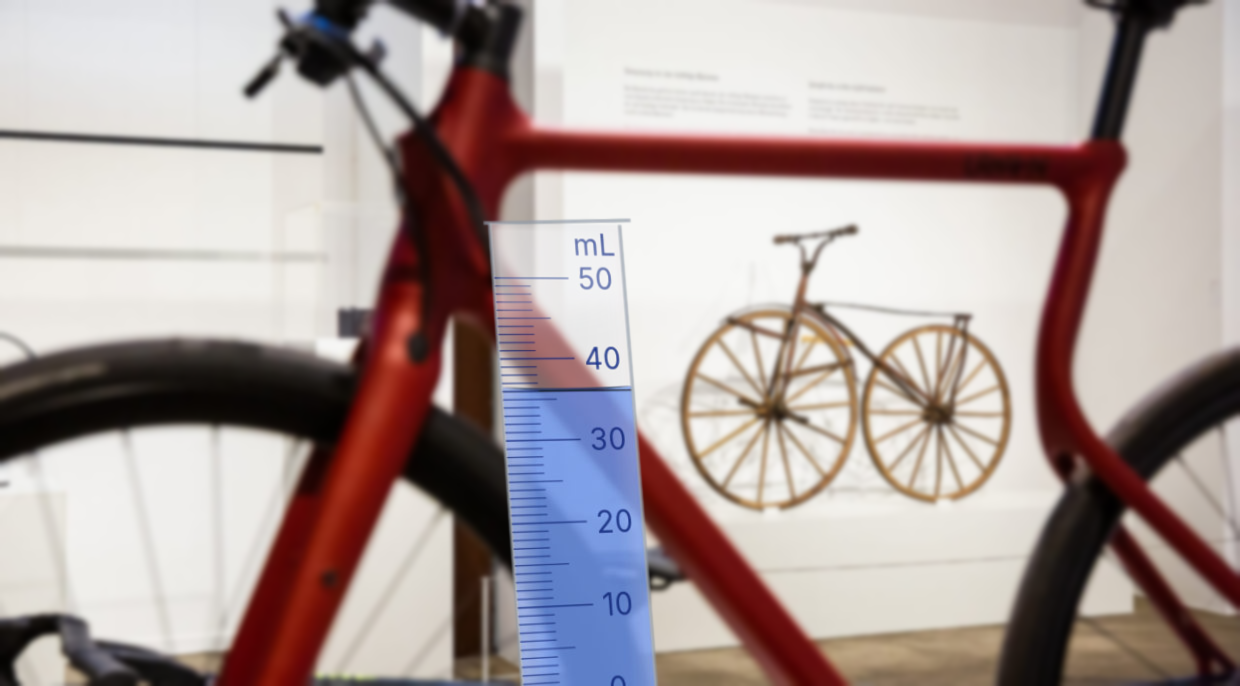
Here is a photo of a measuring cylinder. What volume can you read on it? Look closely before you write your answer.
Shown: 36 mL
